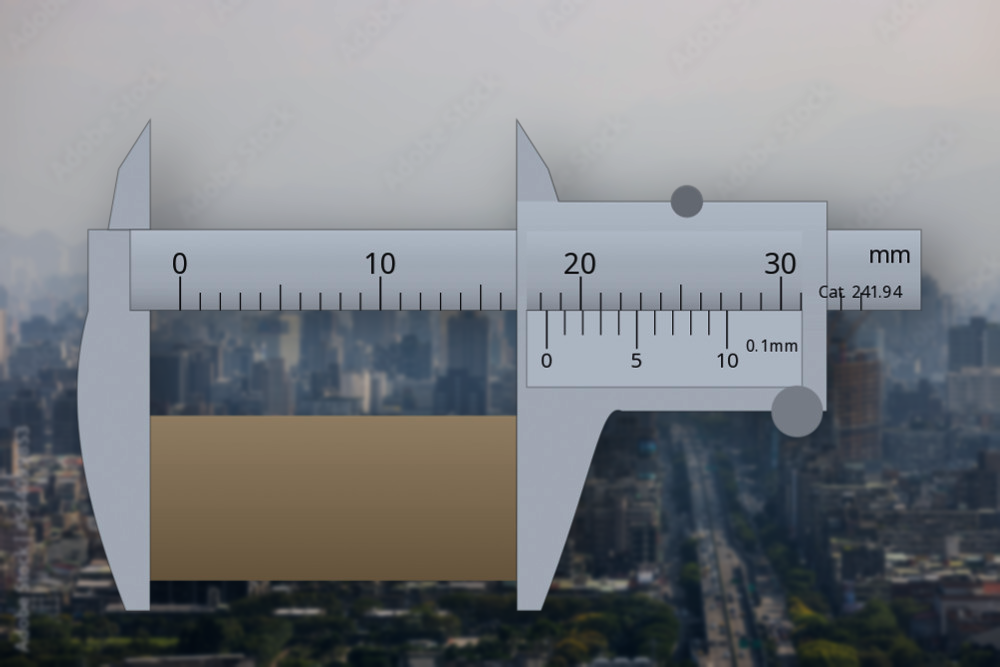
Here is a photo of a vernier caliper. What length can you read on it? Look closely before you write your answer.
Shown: 18.3 mm
